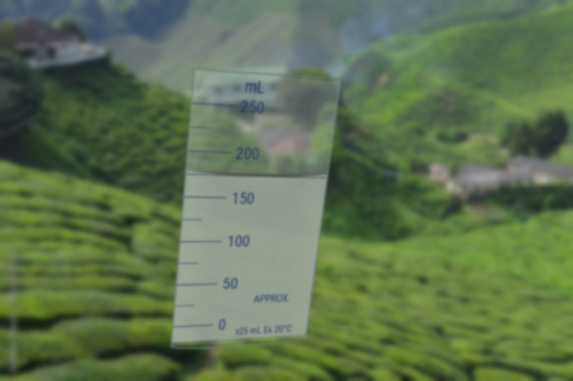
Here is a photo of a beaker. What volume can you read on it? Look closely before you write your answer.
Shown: 175 mL
